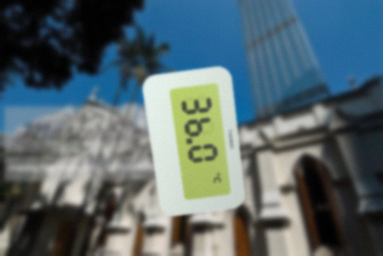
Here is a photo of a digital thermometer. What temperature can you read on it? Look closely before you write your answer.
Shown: 36.0 °C
